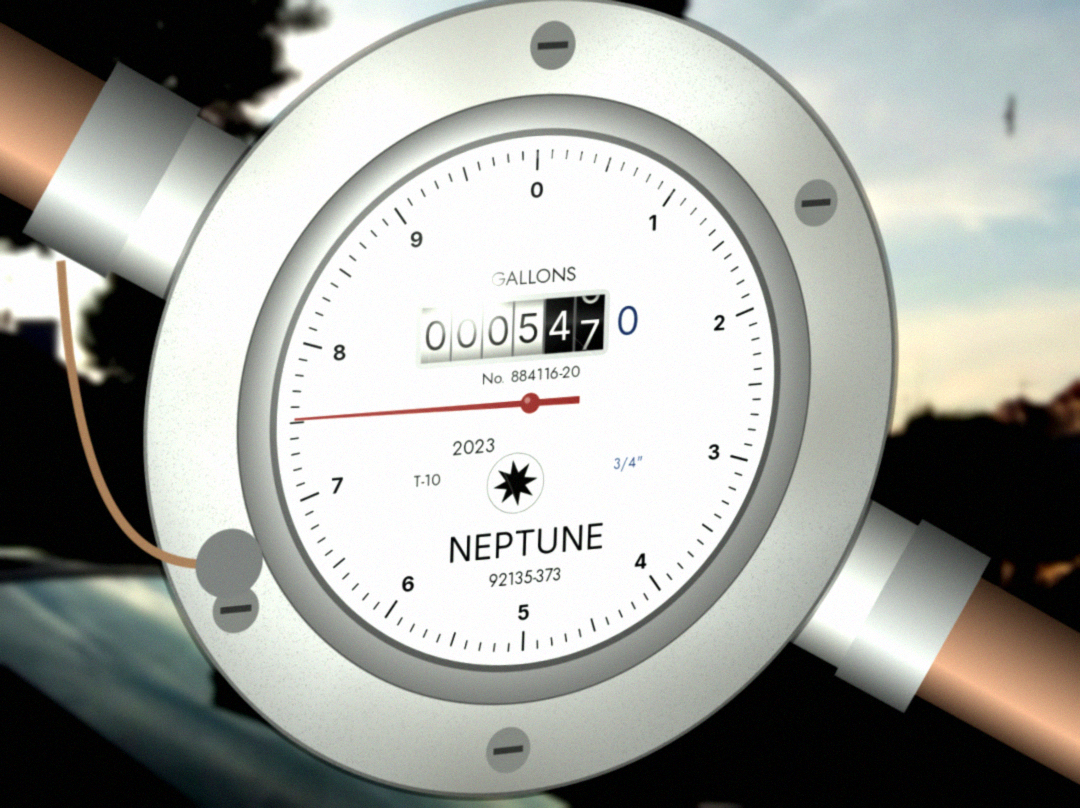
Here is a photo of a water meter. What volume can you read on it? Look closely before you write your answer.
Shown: 5467.5 gal
